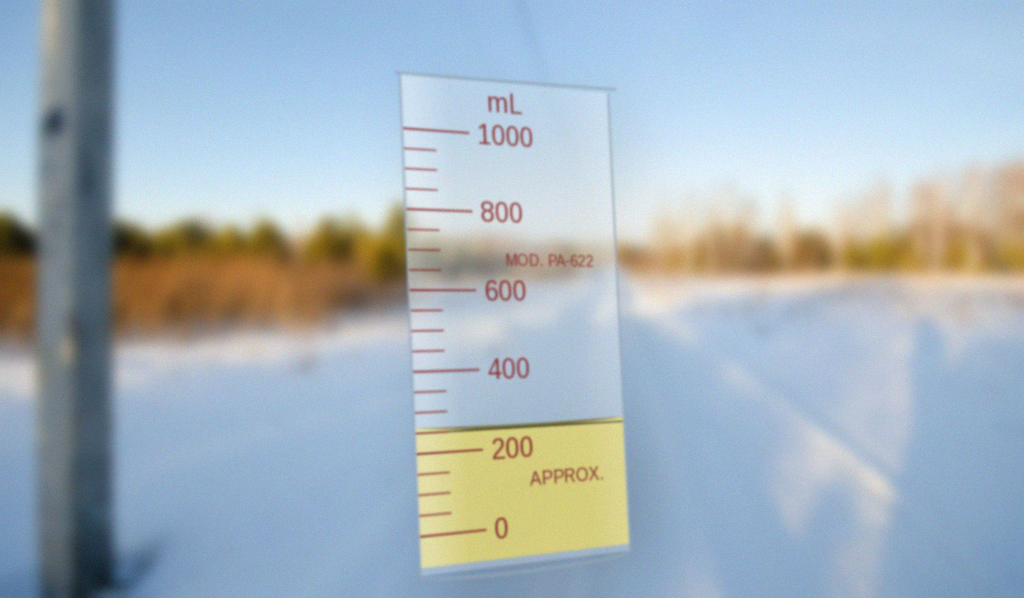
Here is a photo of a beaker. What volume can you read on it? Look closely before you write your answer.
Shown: 250 mL
